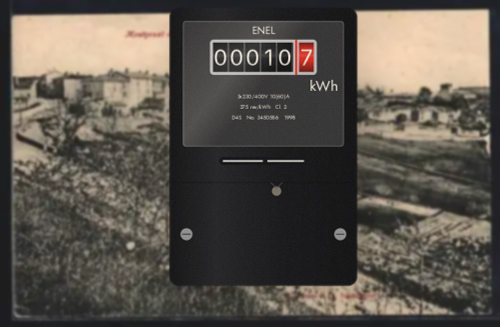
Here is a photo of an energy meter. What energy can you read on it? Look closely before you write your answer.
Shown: 10.7 kWh
